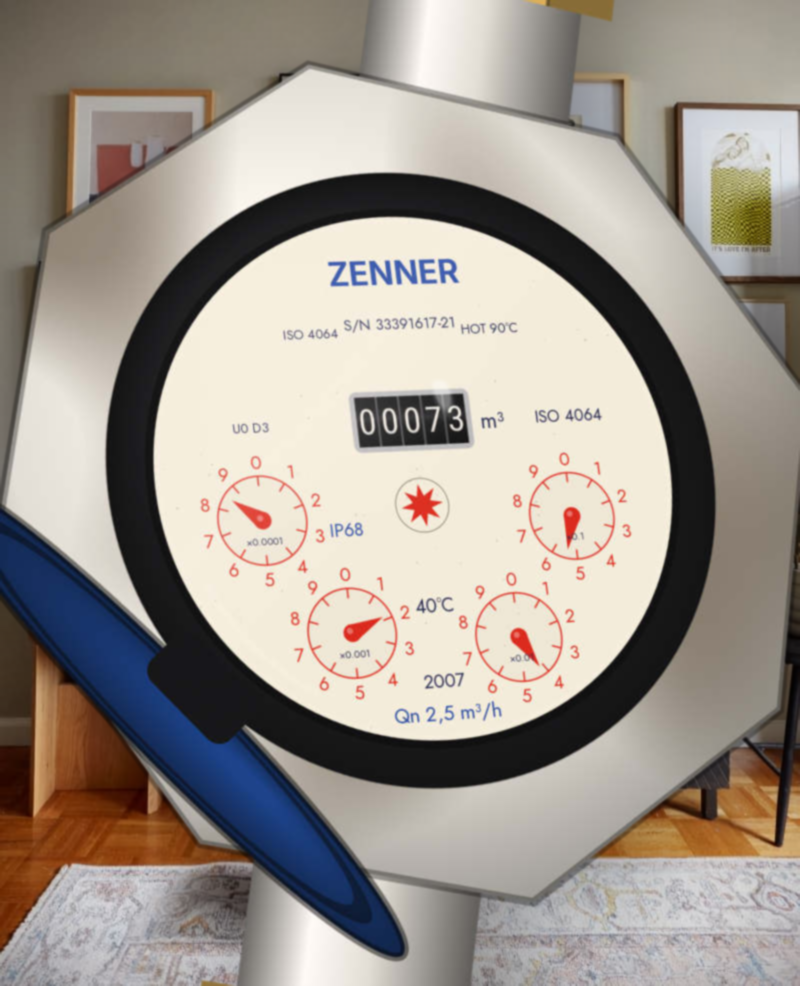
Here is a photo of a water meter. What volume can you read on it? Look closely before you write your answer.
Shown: 73.5418 m³
